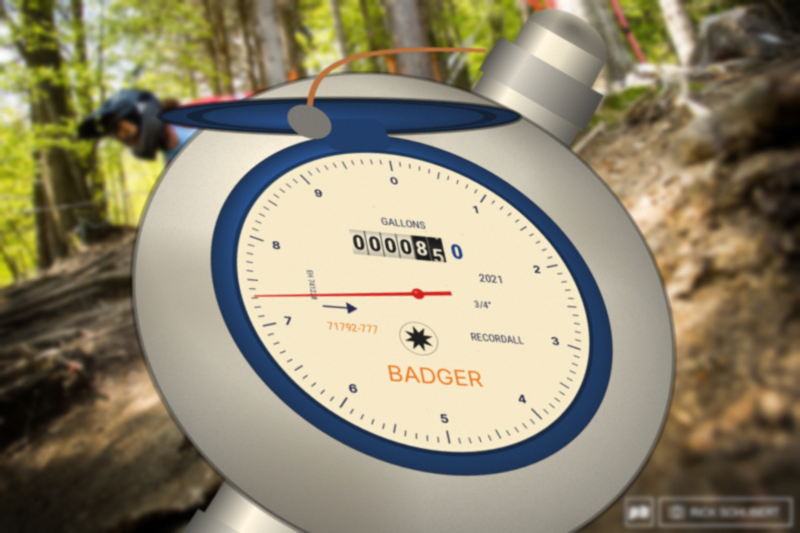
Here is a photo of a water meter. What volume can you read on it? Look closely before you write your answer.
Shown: 847.3 gal
